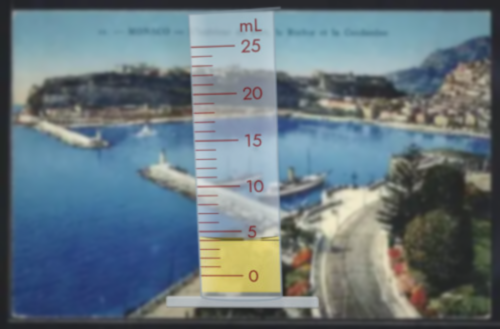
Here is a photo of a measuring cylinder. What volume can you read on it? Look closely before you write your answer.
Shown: 4 mL
